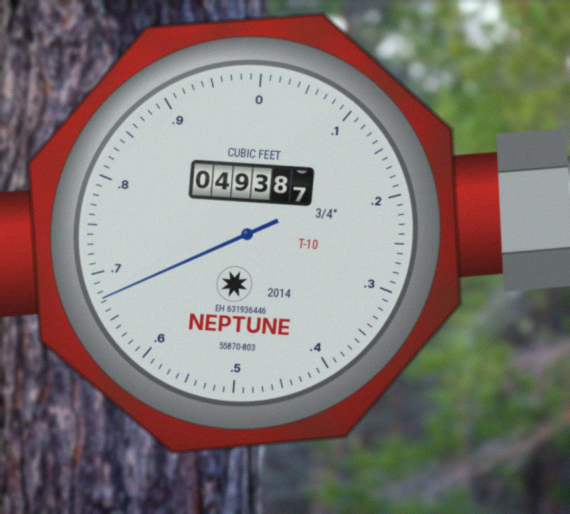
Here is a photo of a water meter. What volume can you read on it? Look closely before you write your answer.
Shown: 49386.67 ft³
